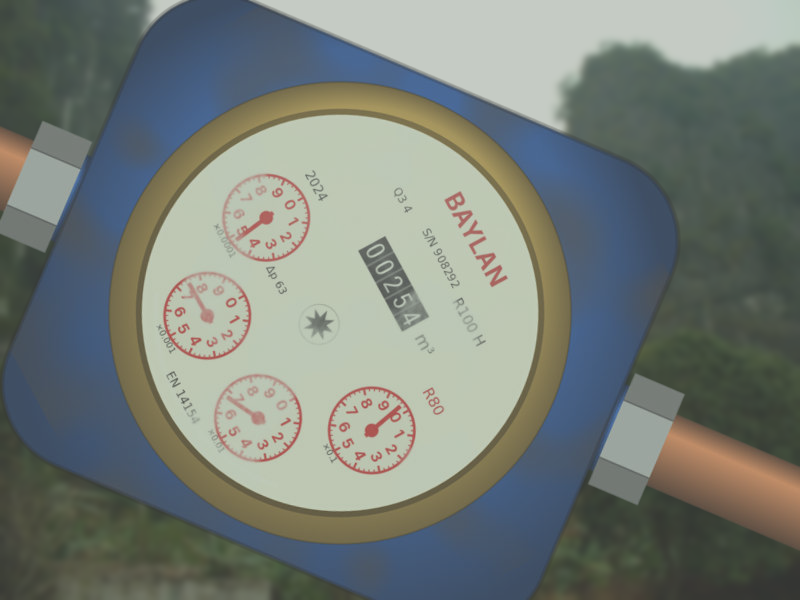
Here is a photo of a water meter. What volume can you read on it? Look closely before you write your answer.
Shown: 253.9674 m³
